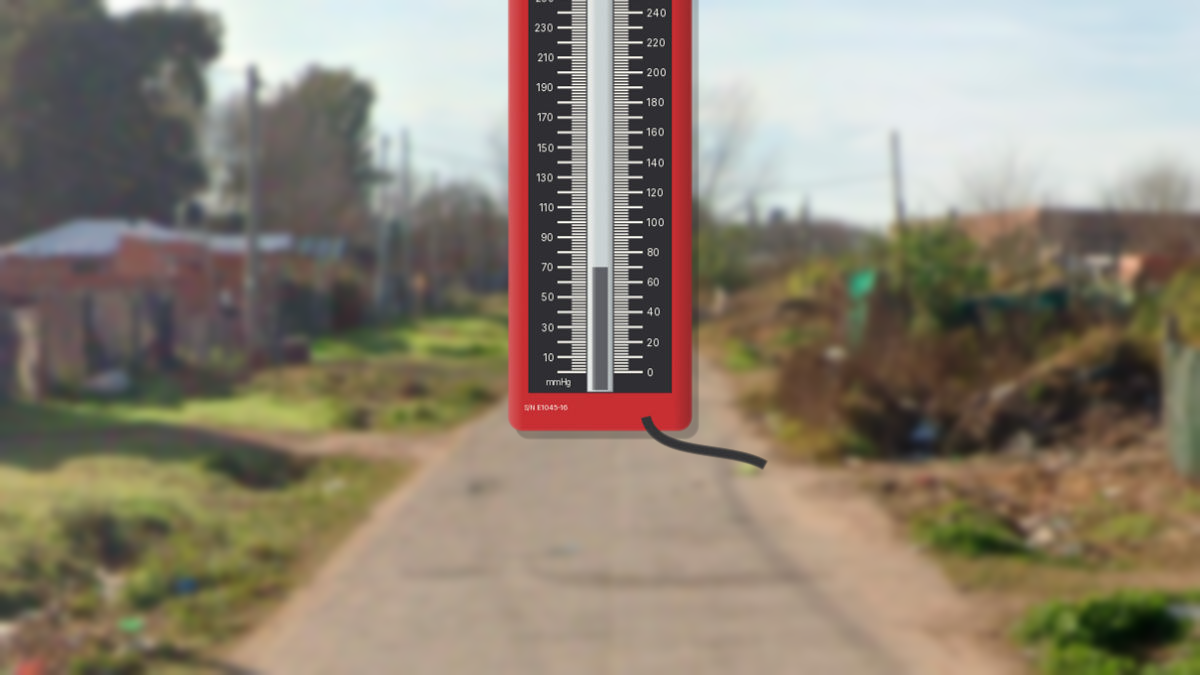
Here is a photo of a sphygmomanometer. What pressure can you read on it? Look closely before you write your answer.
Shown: 70 mmHg
